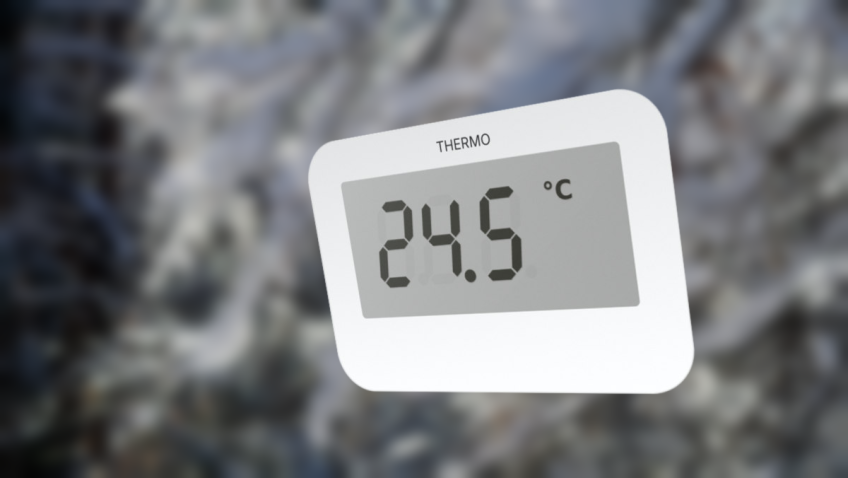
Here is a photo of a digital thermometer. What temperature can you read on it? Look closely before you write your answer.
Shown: 24.5 °C
